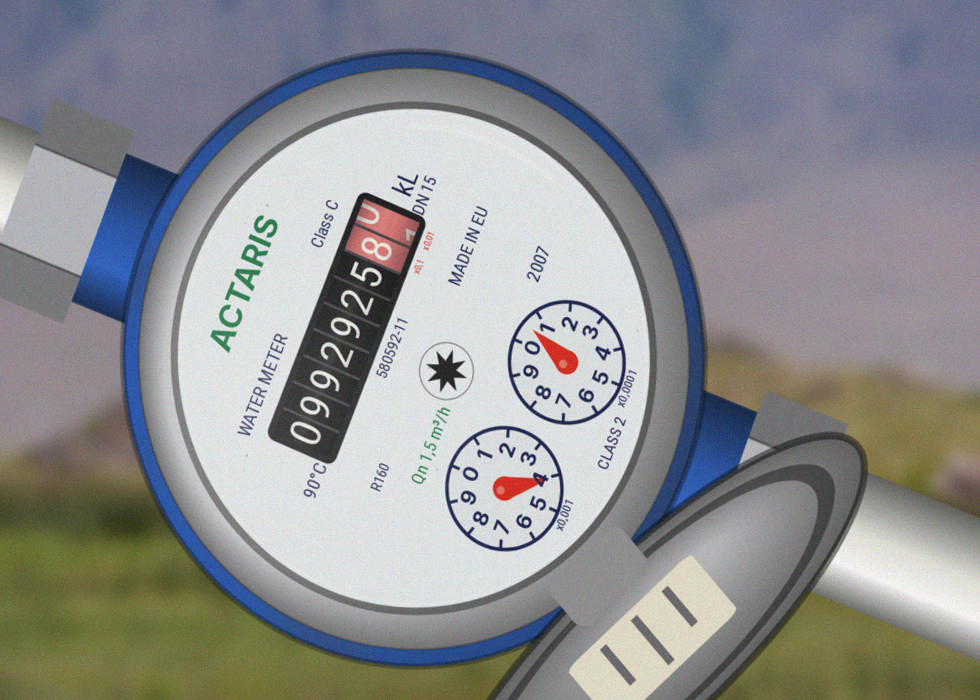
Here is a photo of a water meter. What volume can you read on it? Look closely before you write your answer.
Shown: 992925.8040 kL
